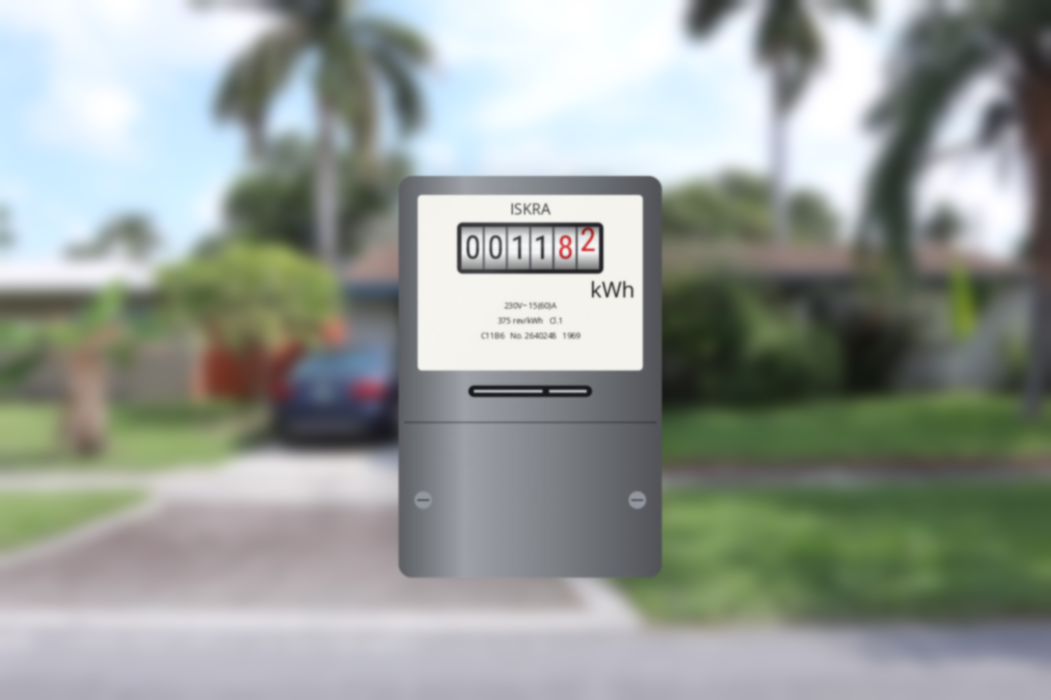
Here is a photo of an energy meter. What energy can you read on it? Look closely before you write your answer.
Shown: 11.82 kWh
